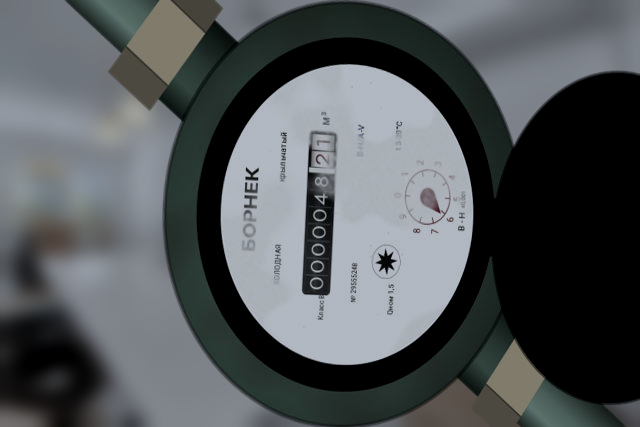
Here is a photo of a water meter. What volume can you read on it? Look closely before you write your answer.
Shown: 48.216 m³
